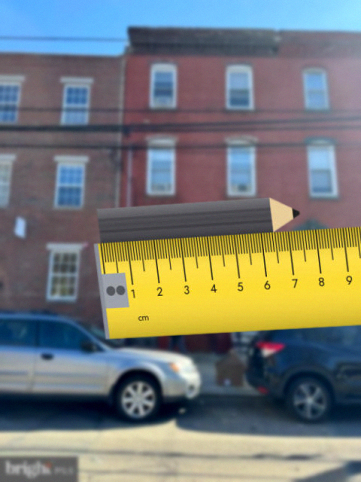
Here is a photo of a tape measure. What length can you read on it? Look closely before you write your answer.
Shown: 7.5 cm
